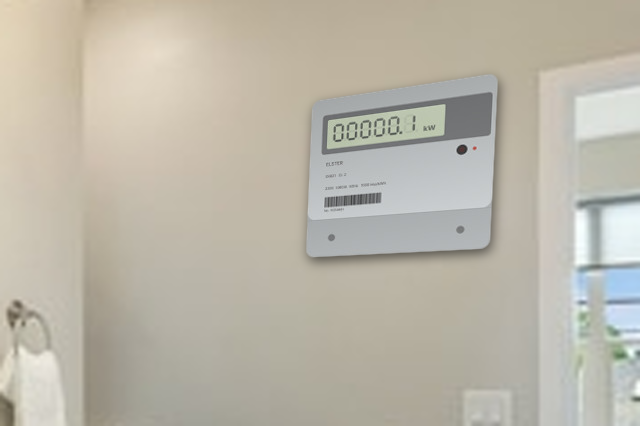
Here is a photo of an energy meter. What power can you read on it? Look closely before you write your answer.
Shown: 0.1 kW
